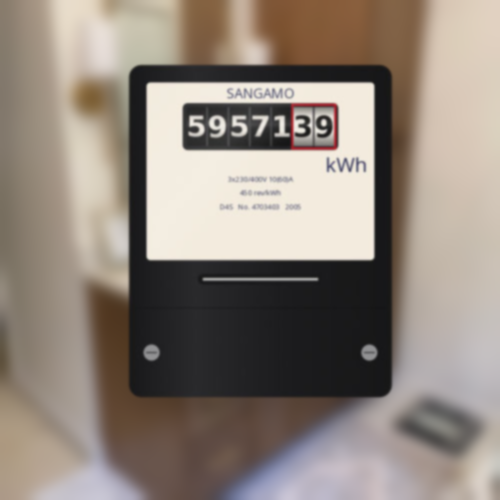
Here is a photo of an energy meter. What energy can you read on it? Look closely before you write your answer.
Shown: 59571.39 kWh
